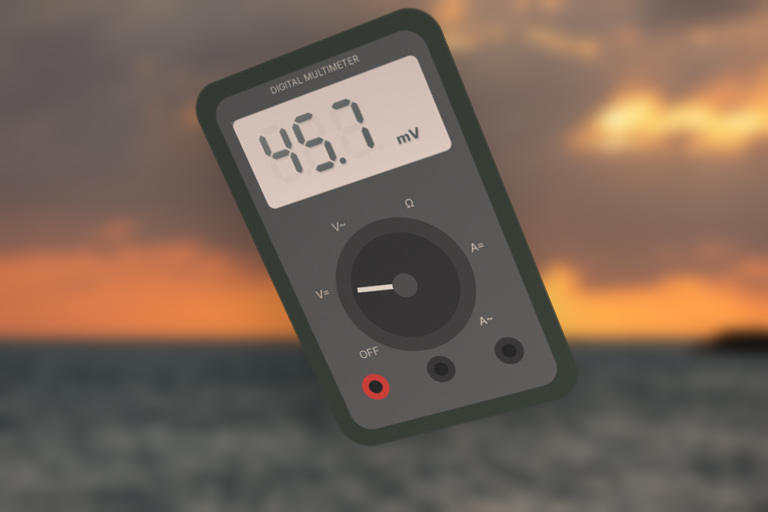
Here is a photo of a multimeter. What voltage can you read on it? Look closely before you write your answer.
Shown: 45.7 mV
